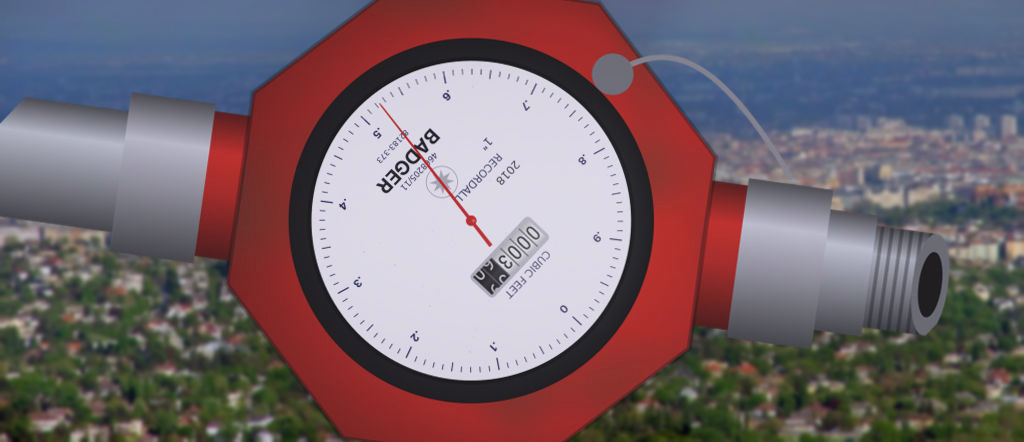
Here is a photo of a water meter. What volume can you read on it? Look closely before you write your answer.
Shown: 359.52 ft³
